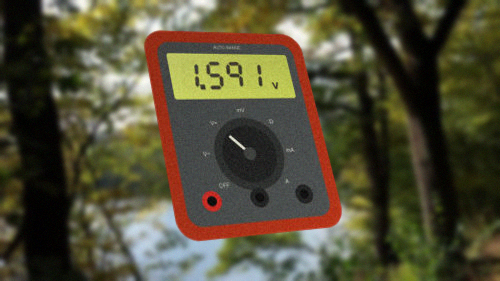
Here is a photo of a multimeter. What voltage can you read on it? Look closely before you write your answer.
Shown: 1.591 V
